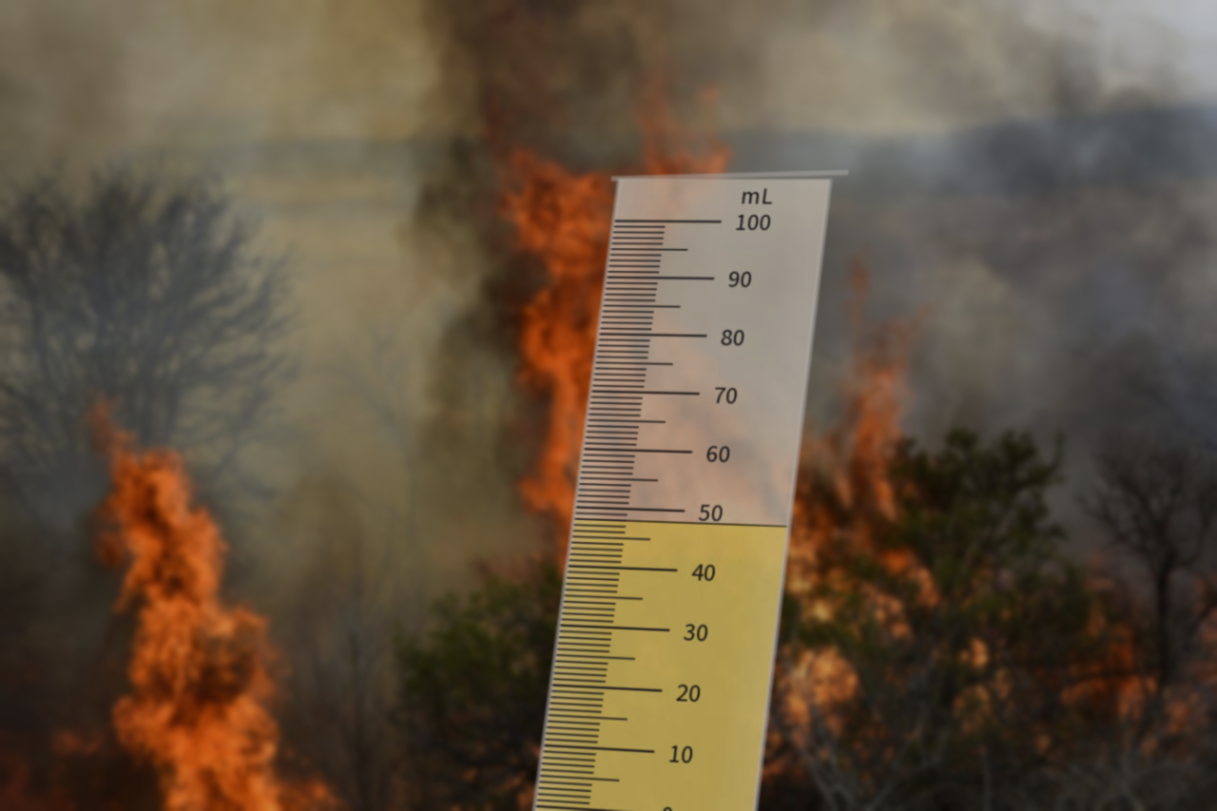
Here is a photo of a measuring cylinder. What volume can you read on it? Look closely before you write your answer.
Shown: 48 mL
